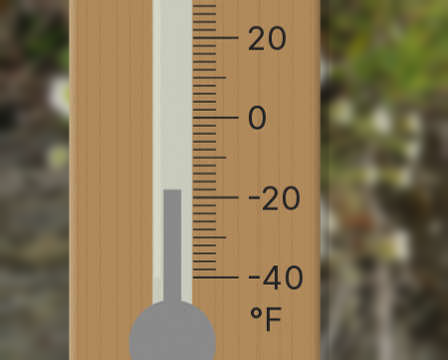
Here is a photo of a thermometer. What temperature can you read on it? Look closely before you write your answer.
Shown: -18 °F
